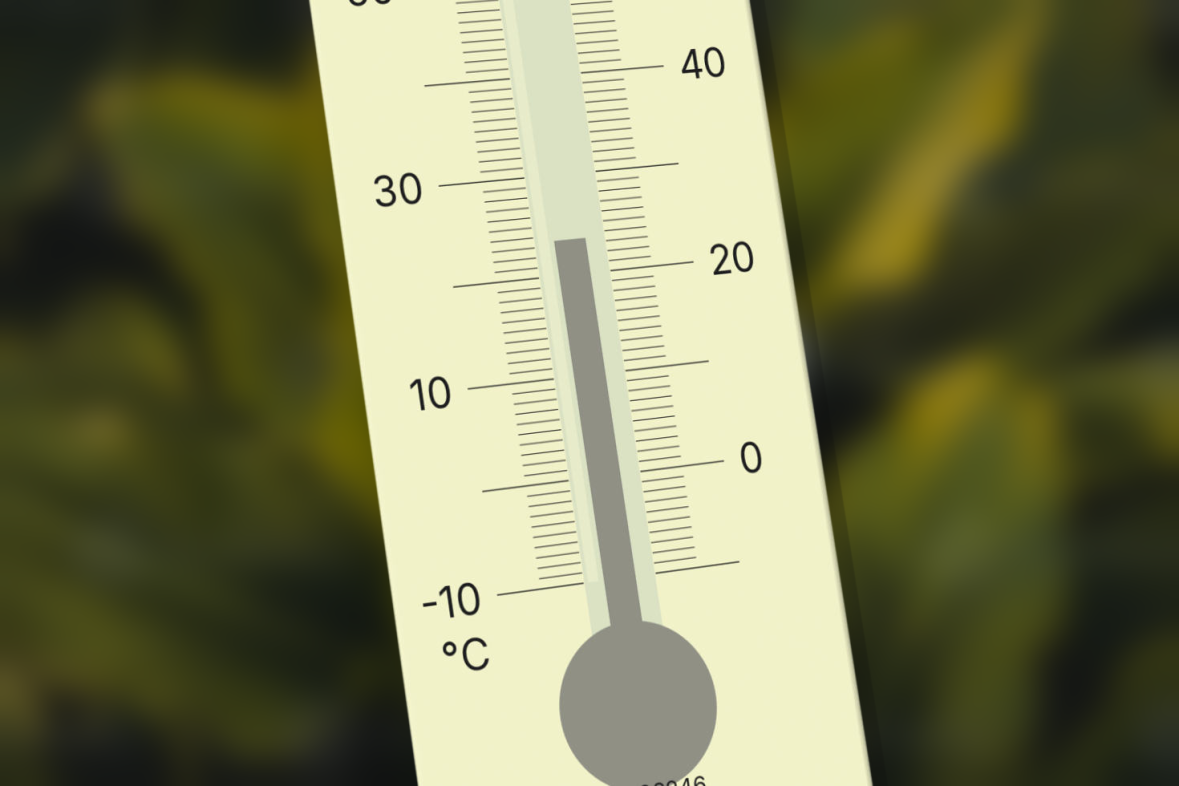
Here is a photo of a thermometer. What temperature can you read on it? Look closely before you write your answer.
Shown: 23.5 °C
